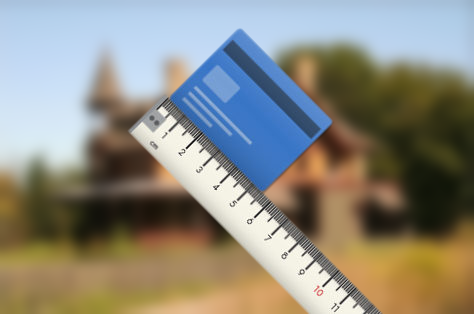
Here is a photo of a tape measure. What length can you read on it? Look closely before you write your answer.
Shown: 5.5 cm
